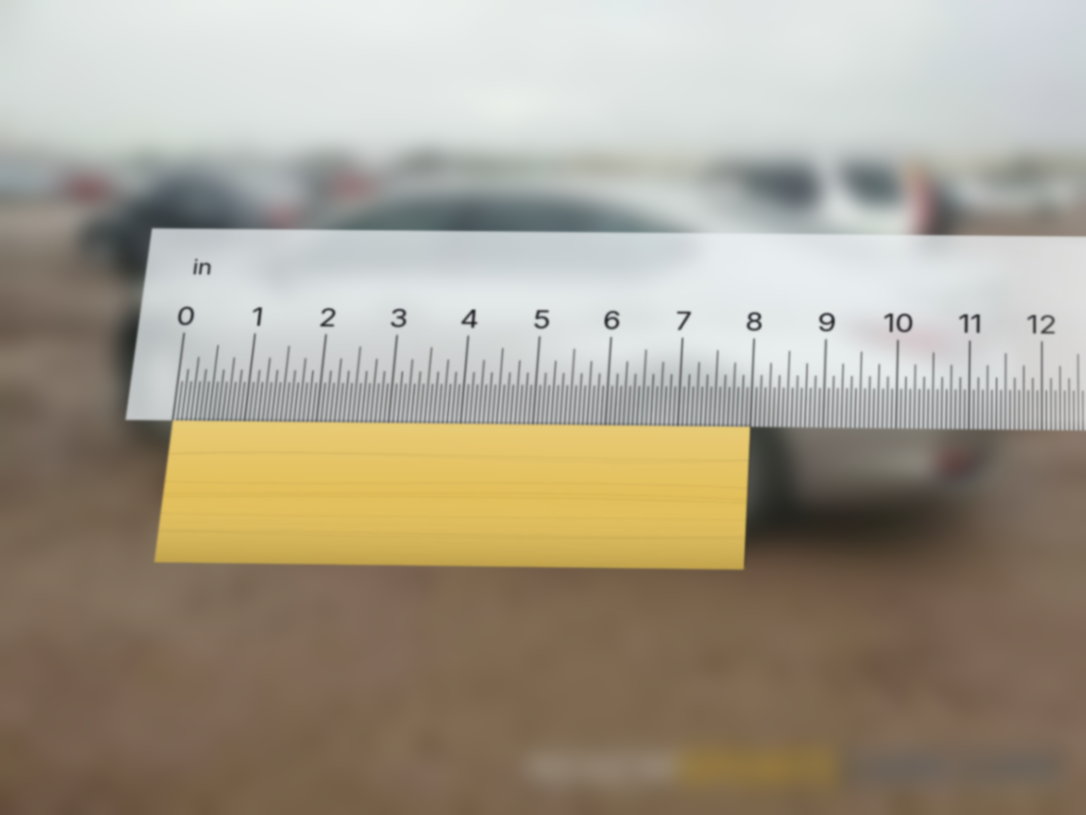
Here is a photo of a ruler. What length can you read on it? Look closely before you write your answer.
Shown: 8 in
